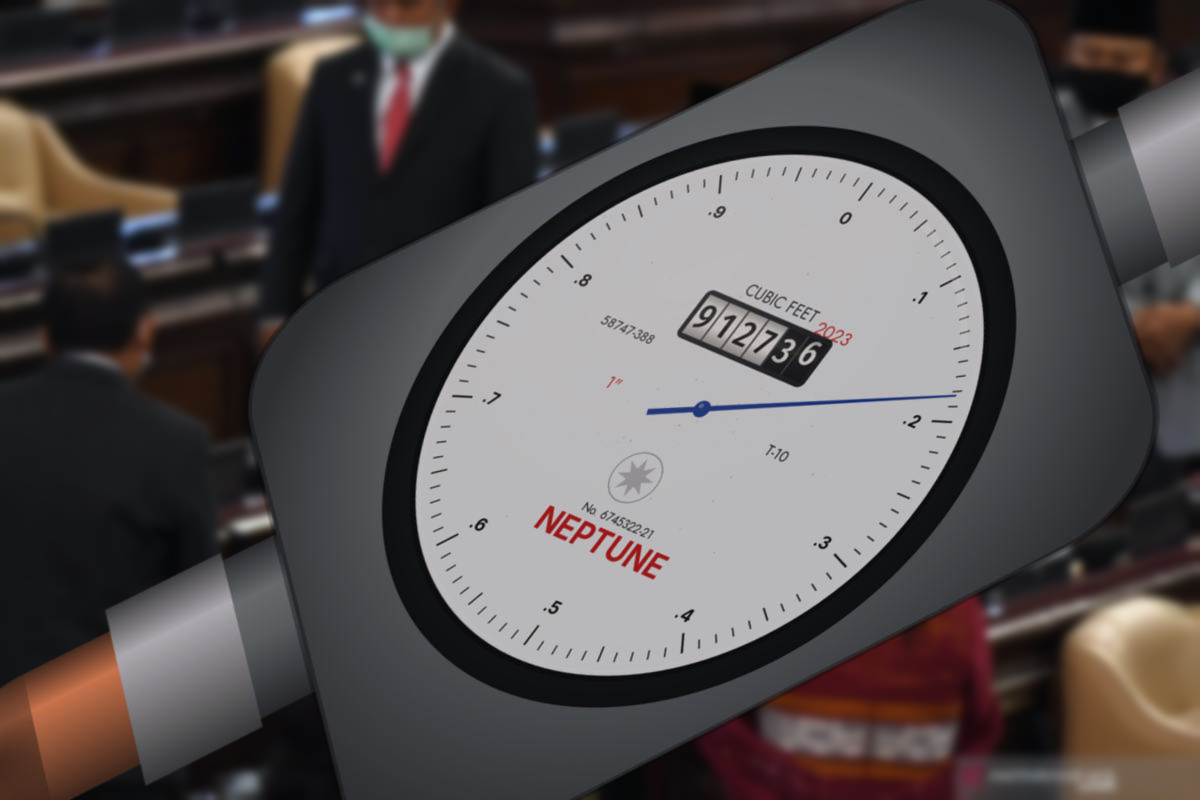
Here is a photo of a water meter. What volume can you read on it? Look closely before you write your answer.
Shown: 912736.18 ft³
